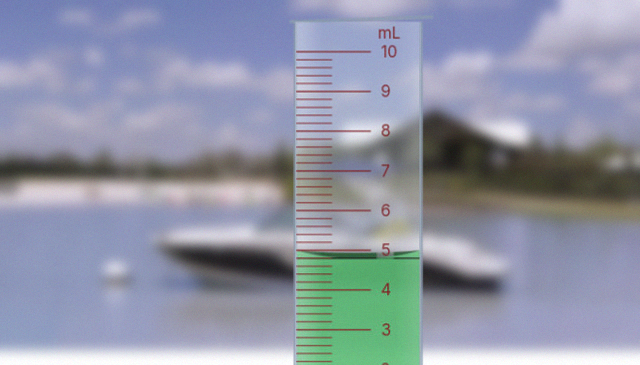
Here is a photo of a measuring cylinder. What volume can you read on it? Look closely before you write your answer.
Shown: 4.8 mL
